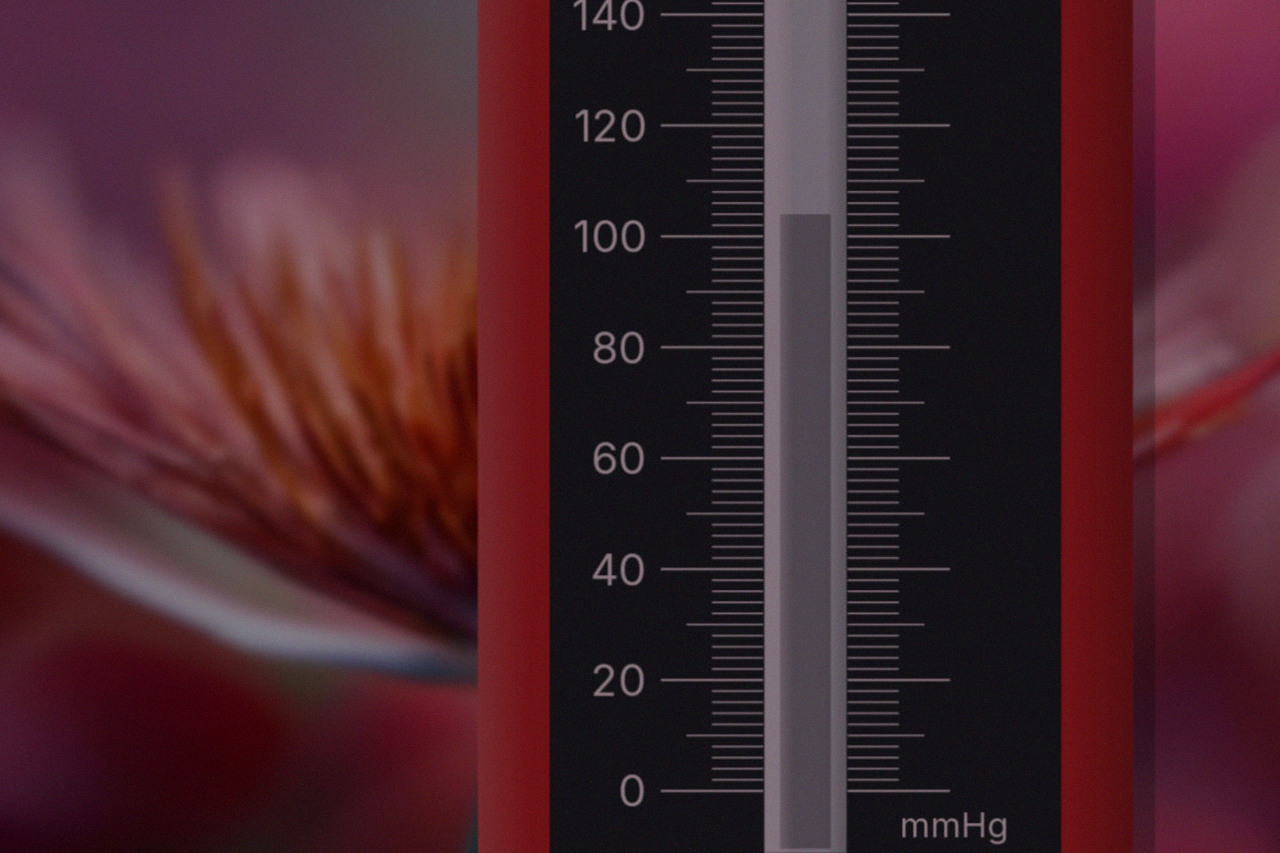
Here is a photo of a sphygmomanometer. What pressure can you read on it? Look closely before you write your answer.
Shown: 104 mmHg
